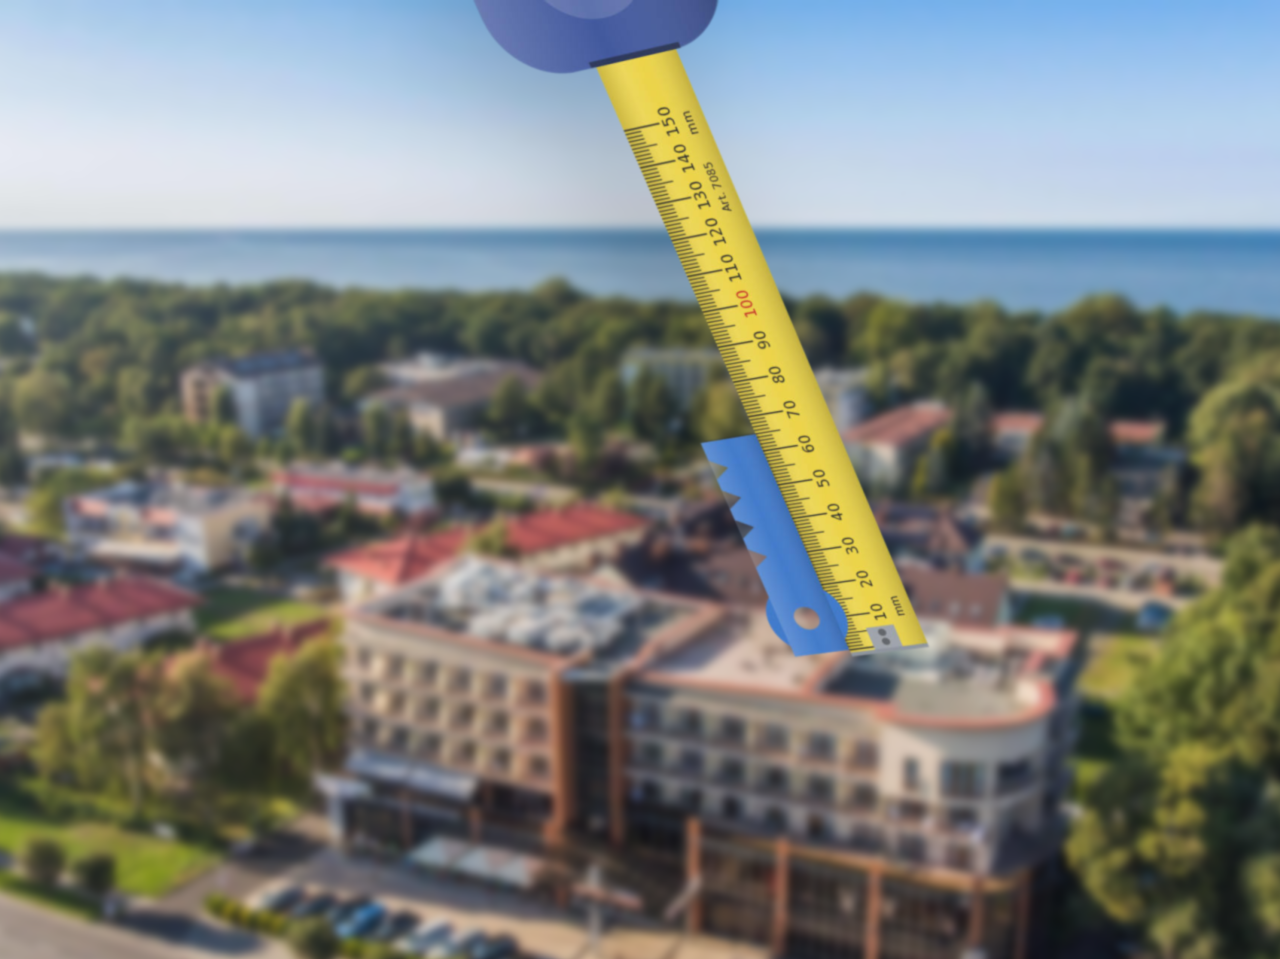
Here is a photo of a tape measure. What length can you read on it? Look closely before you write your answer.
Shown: 65 mm
